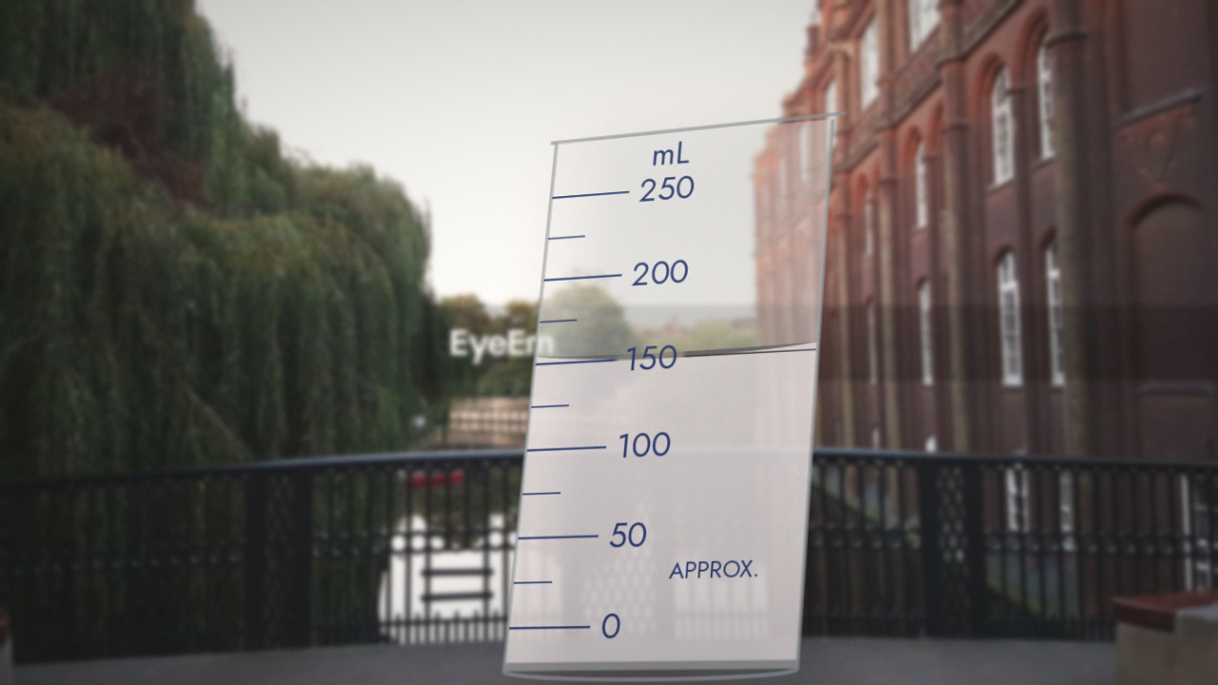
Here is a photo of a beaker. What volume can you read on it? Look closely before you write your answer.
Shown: 150 mL
